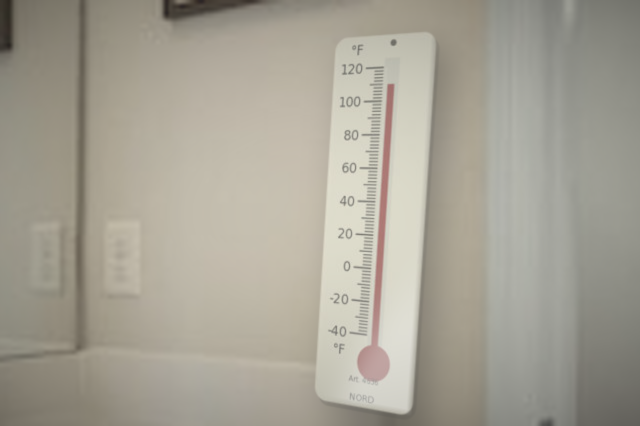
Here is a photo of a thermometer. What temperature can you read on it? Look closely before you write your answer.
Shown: 110 °F
